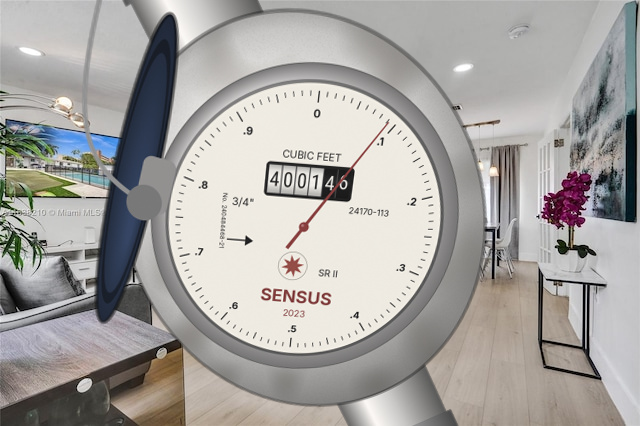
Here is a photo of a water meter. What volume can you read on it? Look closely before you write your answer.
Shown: 400146.09 ft³
